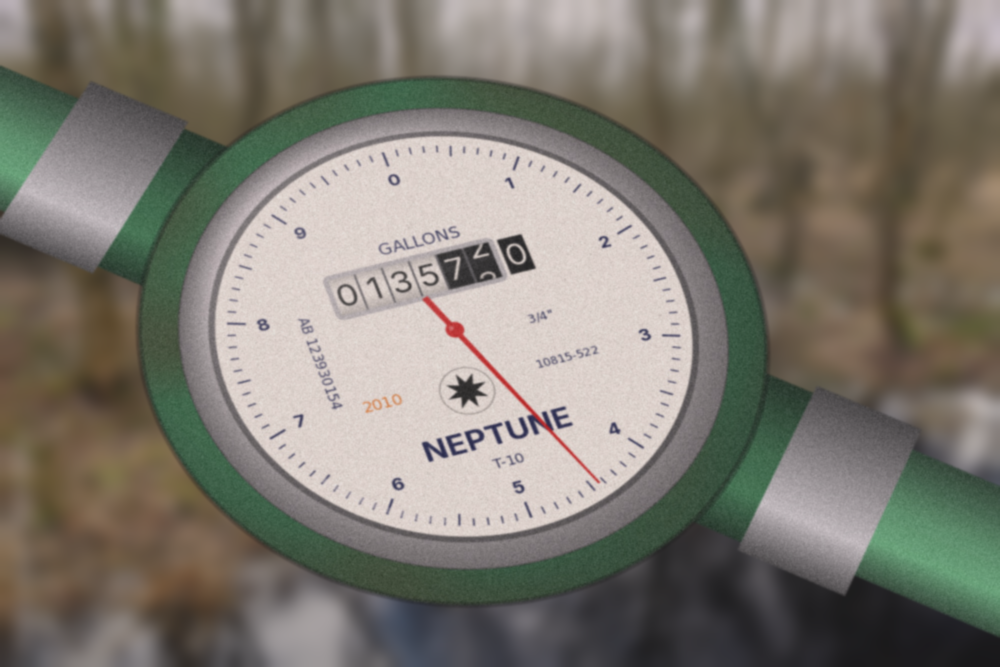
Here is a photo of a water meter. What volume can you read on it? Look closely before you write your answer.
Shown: 135724.4 gal
